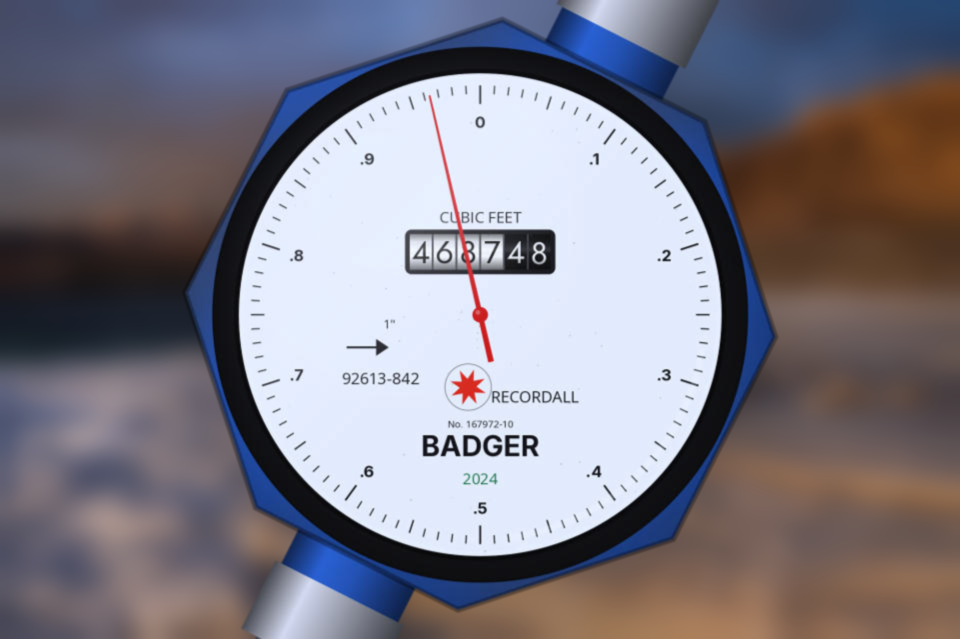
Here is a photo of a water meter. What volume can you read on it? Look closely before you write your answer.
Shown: 468747.96 ft³
